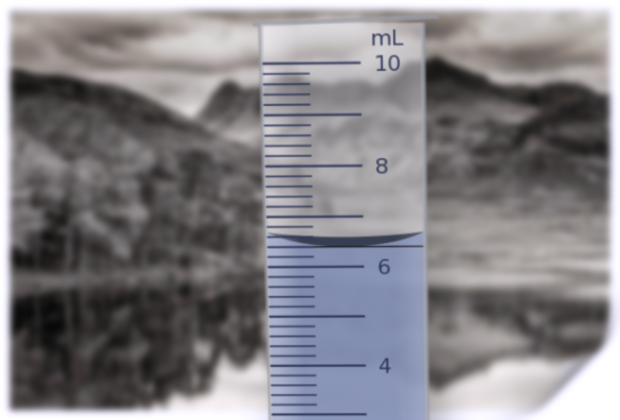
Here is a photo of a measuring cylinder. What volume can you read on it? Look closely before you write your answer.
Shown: 6.4 mL
